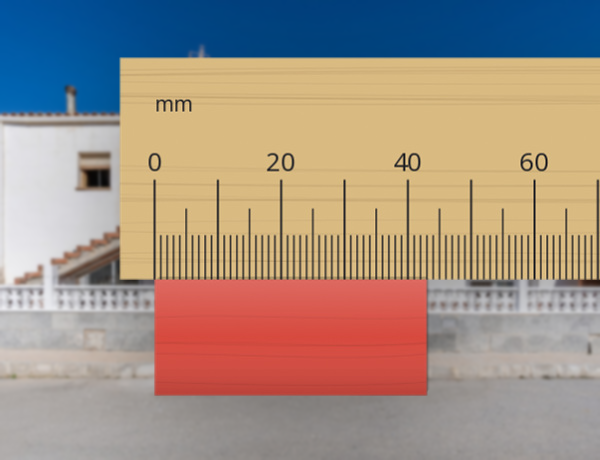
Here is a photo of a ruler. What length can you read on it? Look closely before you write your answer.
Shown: 43 mm
